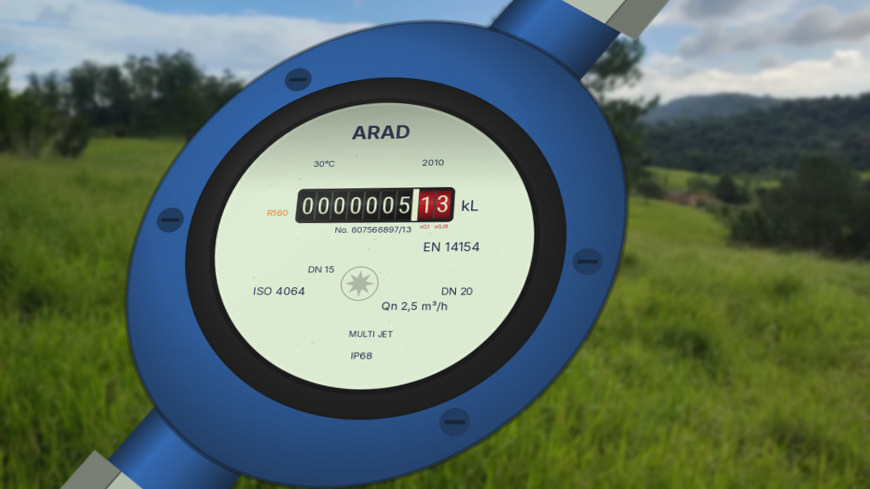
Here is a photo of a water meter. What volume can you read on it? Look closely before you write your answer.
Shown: 5.13 kL
